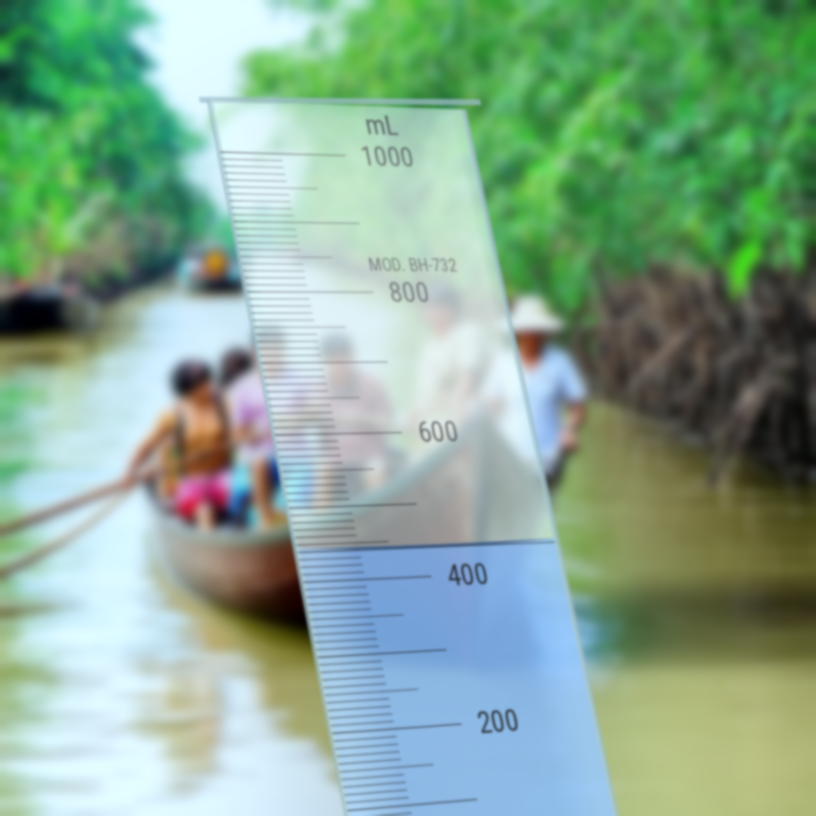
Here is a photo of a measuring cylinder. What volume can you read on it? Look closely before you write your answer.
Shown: 440 mL
